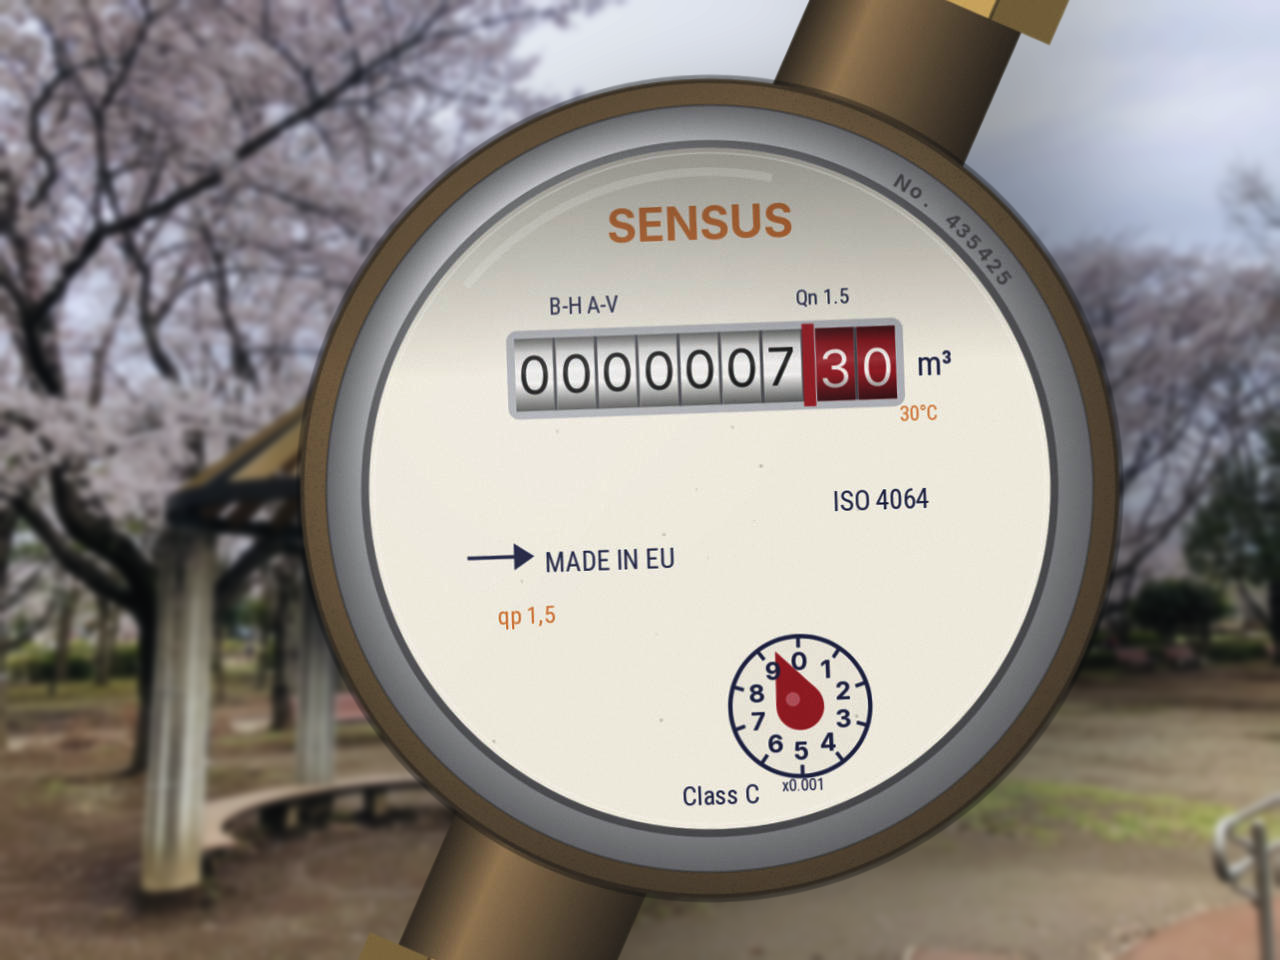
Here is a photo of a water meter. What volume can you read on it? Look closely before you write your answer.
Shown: 7.299 m³
